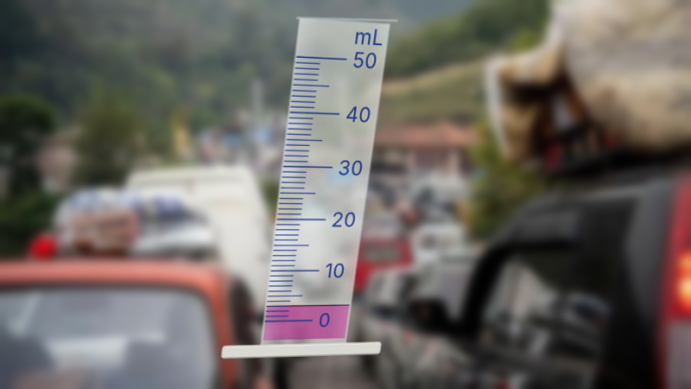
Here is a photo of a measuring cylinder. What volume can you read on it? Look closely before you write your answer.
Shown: 3 mL
